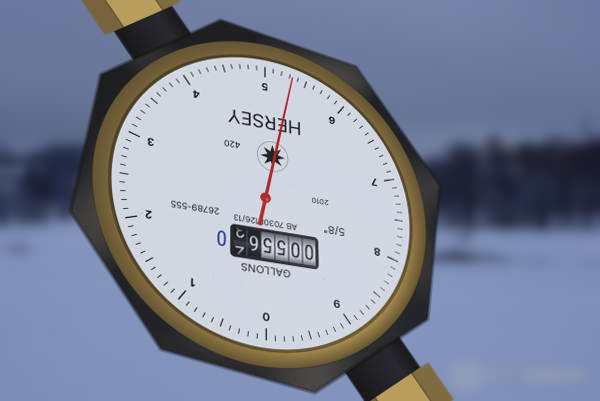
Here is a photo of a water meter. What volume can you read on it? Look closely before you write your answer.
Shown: 55625.3 gal
